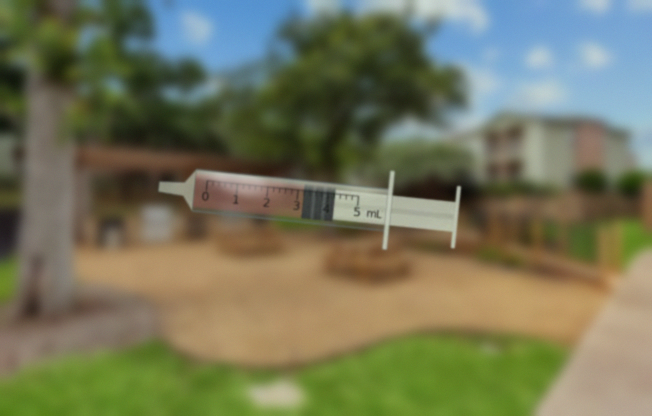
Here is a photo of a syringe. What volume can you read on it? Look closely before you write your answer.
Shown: 3.2 mL
